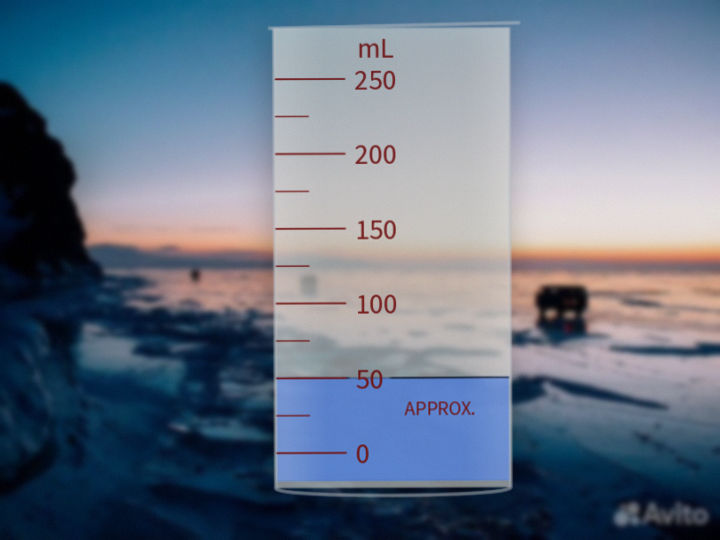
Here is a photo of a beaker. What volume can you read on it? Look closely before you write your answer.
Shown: 50 mL
